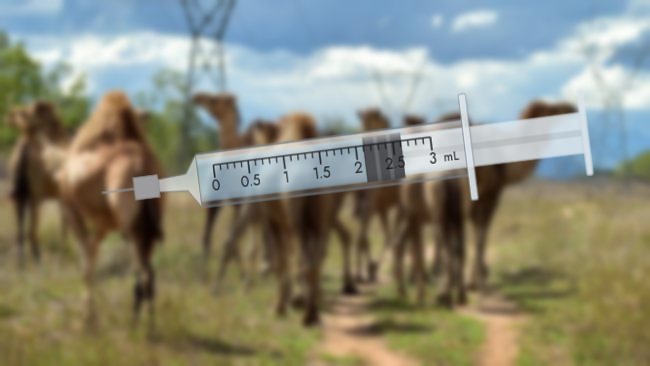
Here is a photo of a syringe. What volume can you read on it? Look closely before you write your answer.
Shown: 2.1 mL
